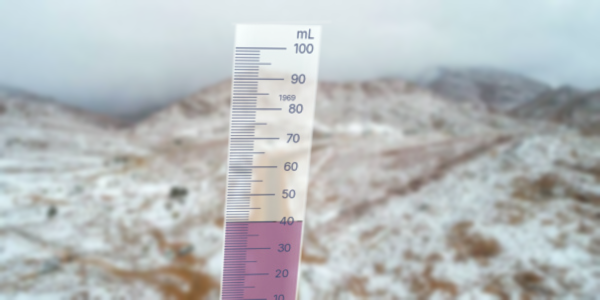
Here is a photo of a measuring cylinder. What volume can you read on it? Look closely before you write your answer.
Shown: 40 mL
